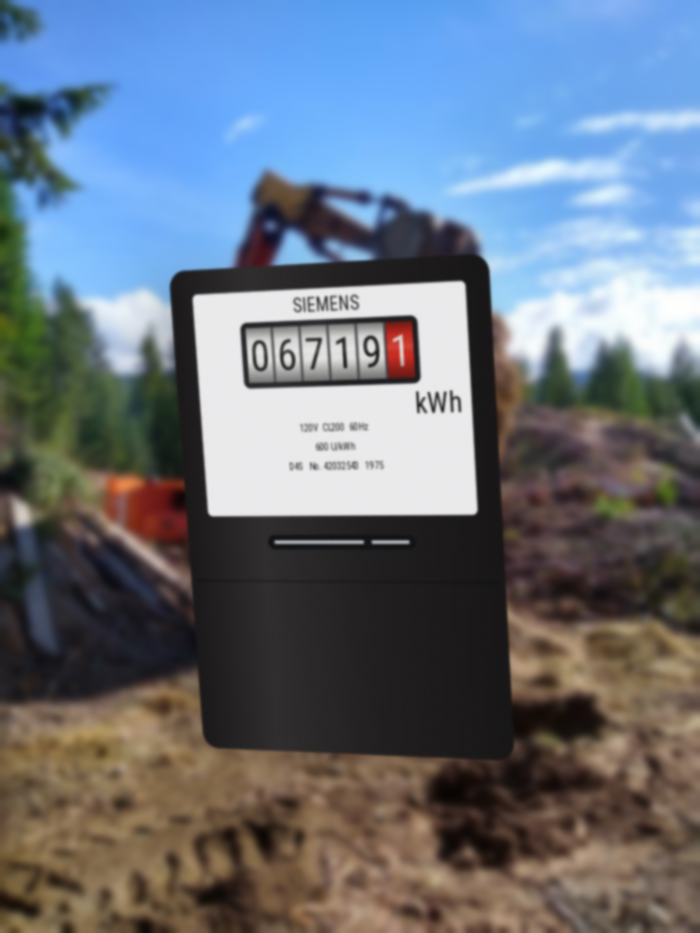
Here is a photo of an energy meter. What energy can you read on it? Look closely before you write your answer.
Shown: 6719.1 kWh
